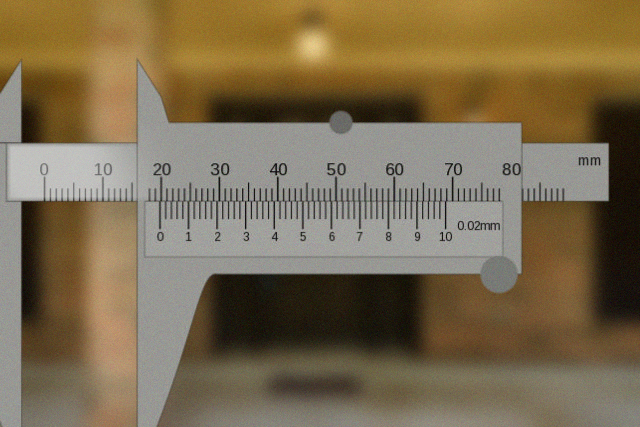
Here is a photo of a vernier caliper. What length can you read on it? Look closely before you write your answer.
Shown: 19.8 mm
